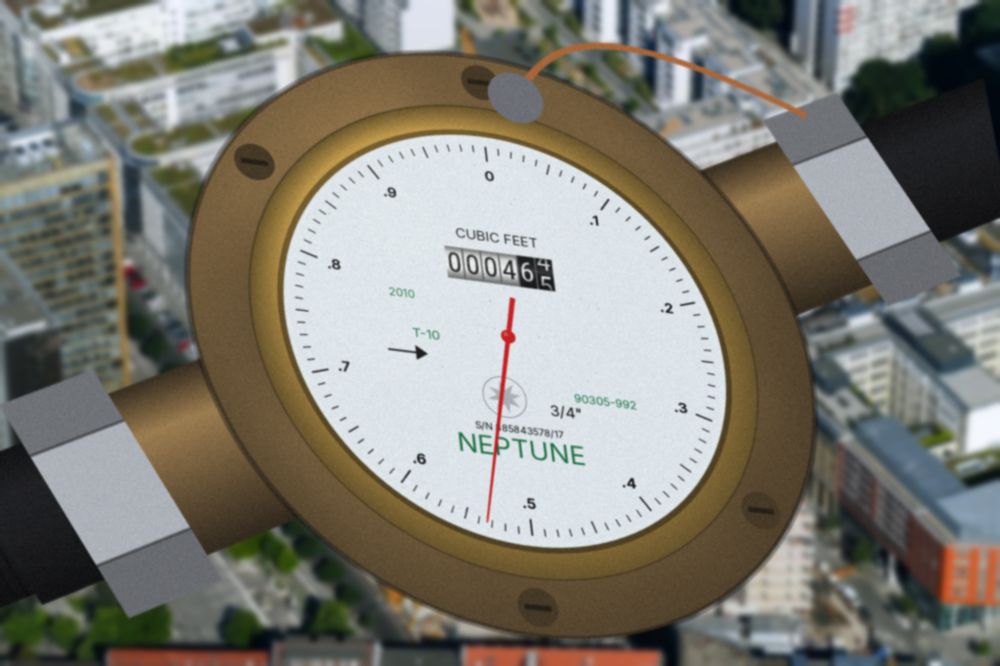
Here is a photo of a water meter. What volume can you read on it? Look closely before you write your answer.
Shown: 464.53 ft³
